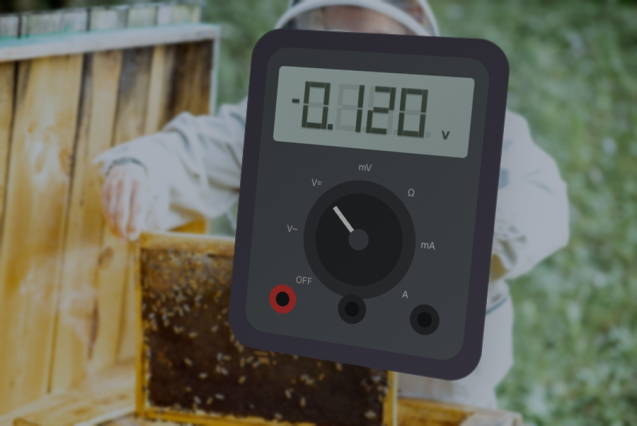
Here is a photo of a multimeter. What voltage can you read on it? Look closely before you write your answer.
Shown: -0.120 V
